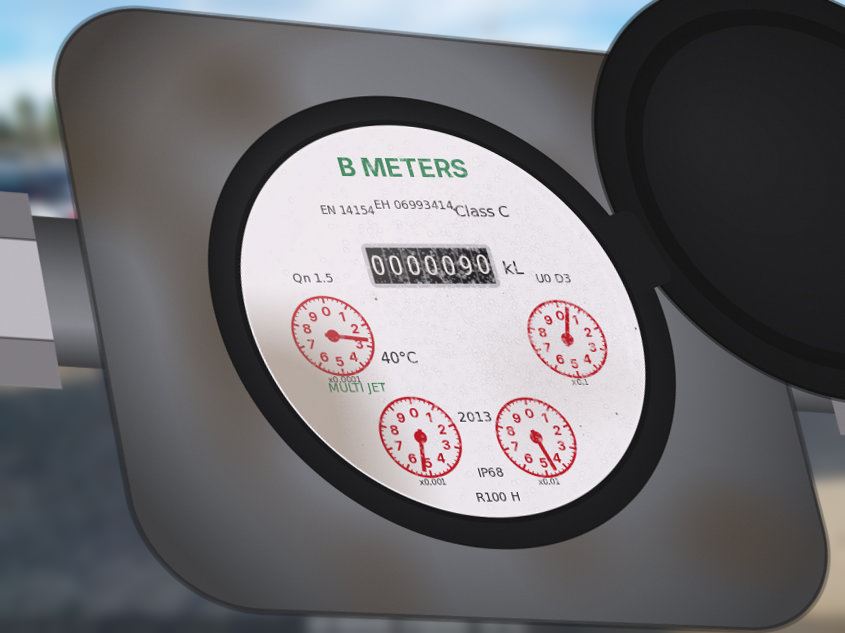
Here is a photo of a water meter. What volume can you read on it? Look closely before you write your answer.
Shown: 90.0452 kL
